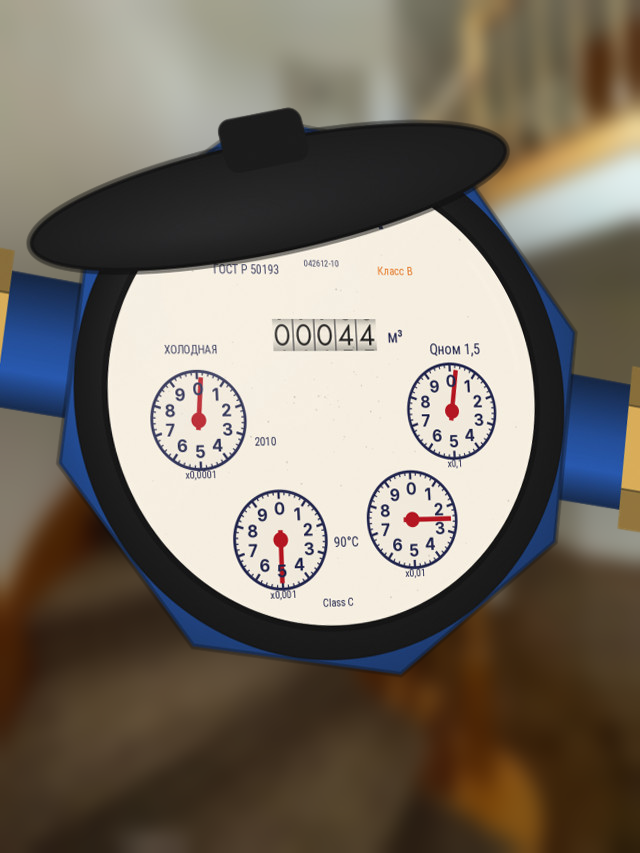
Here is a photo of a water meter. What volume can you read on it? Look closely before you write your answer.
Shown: 44.0250 m³
